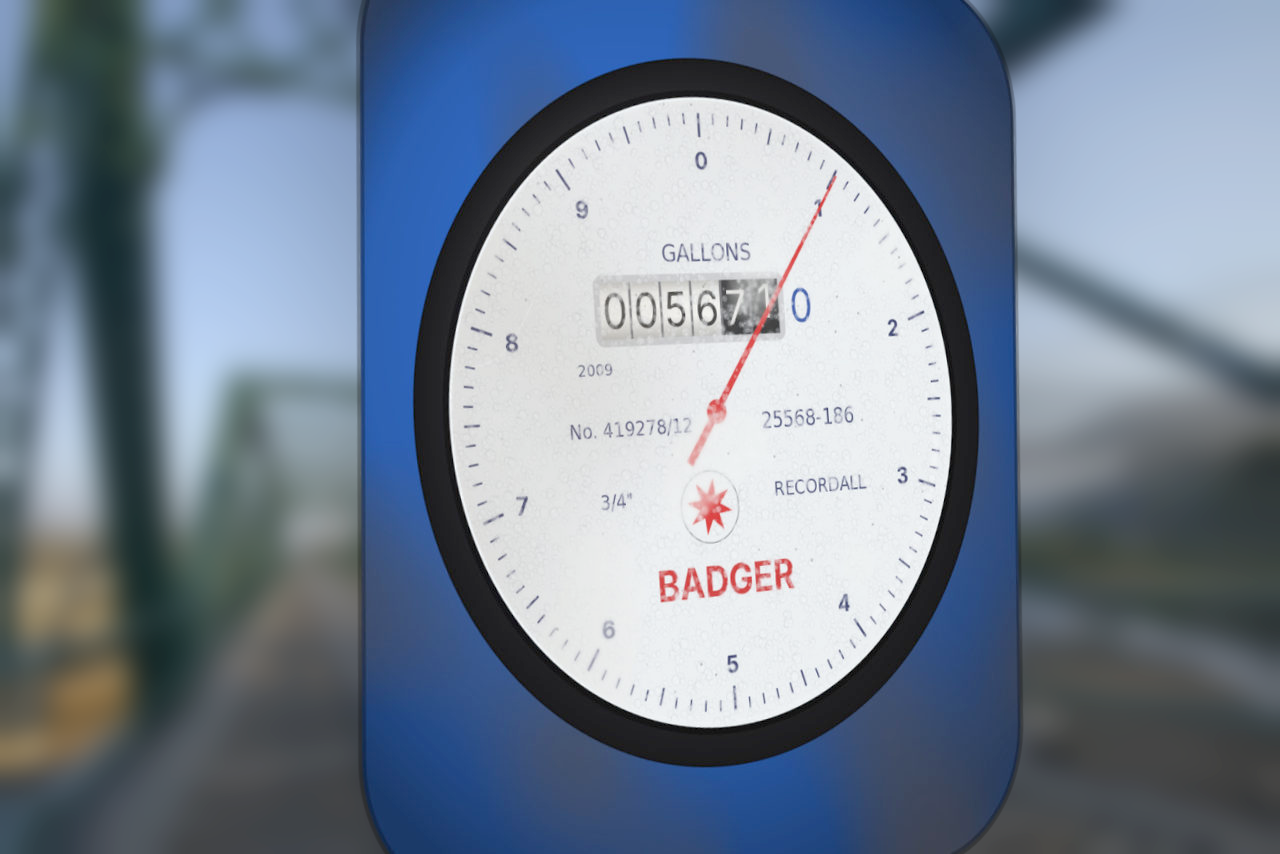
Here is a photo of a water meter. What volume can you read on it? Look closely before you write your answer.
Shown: 56711.0 gal
